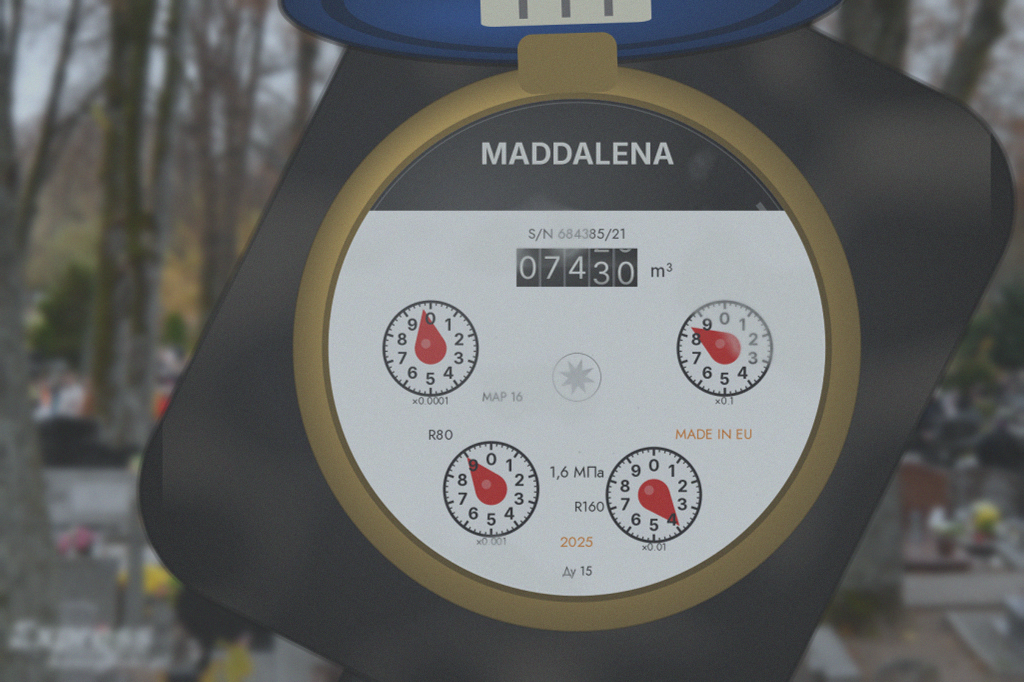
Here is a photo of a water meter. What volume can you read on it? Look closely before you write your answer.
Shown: 7429.8389 m³
